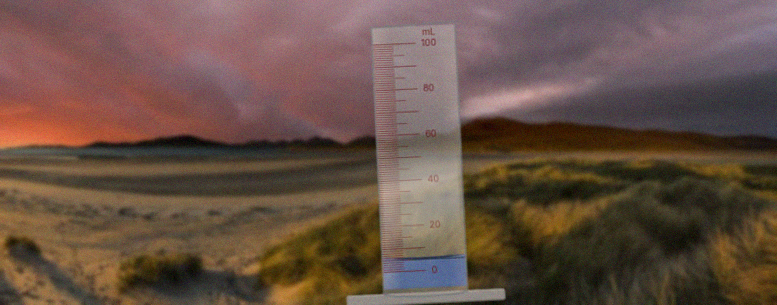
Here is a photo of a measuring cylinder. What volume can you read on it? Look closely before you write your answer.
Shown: 5 mL
